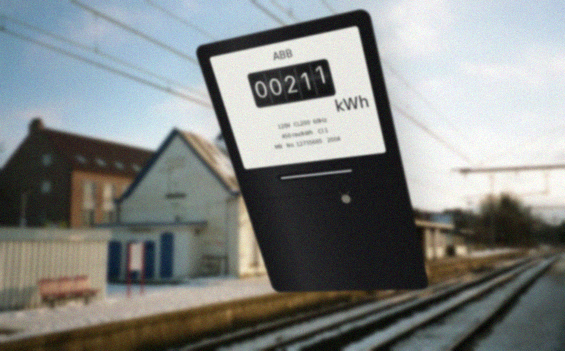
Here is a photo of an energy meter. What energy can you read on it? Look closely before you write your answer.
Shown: 211 kWh
